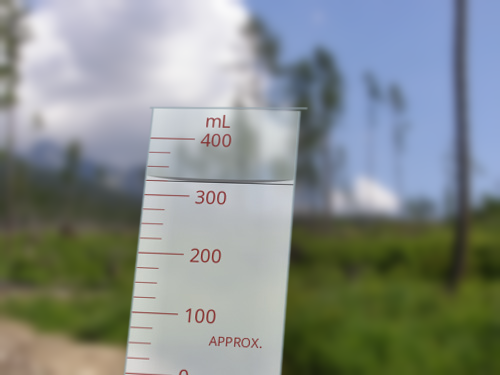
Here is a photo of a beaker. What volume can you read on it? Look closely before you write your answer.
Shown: 325 mL
